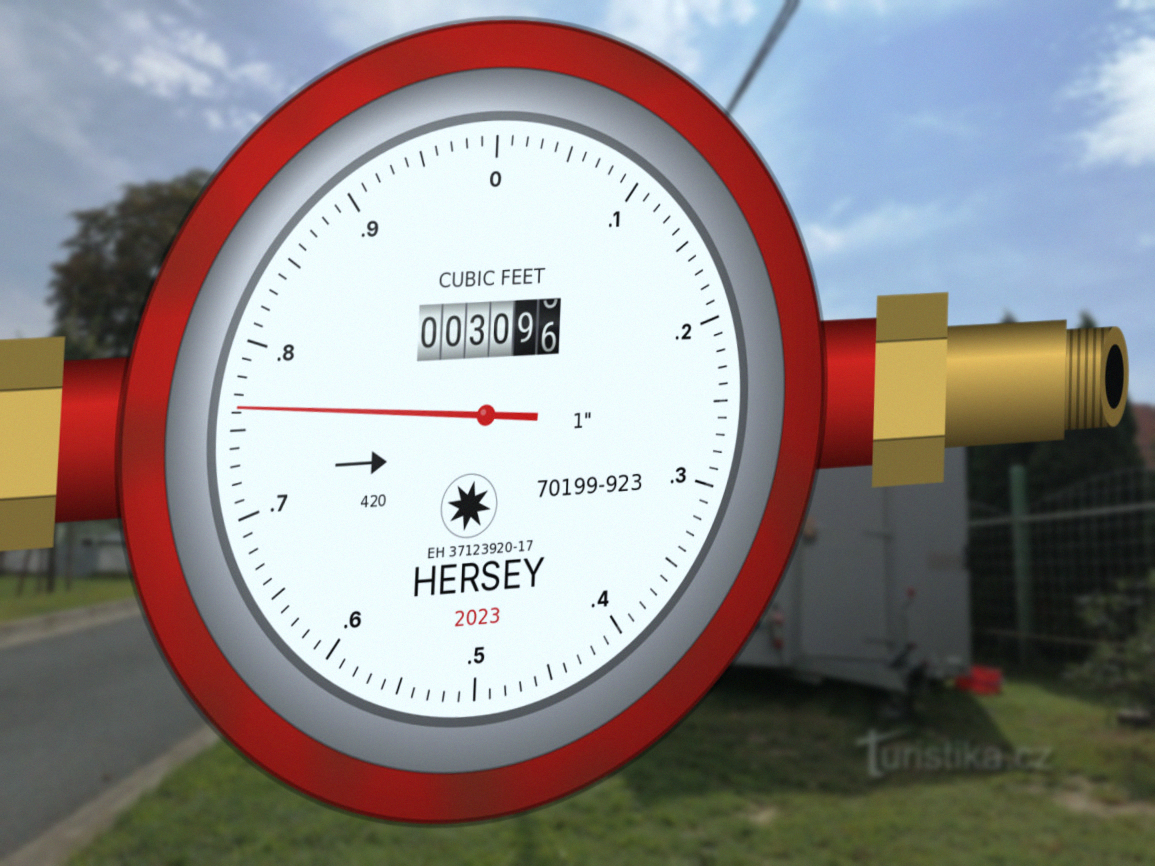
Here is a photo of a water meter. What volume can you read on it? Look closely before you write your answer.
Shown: 3095.76 ft³
